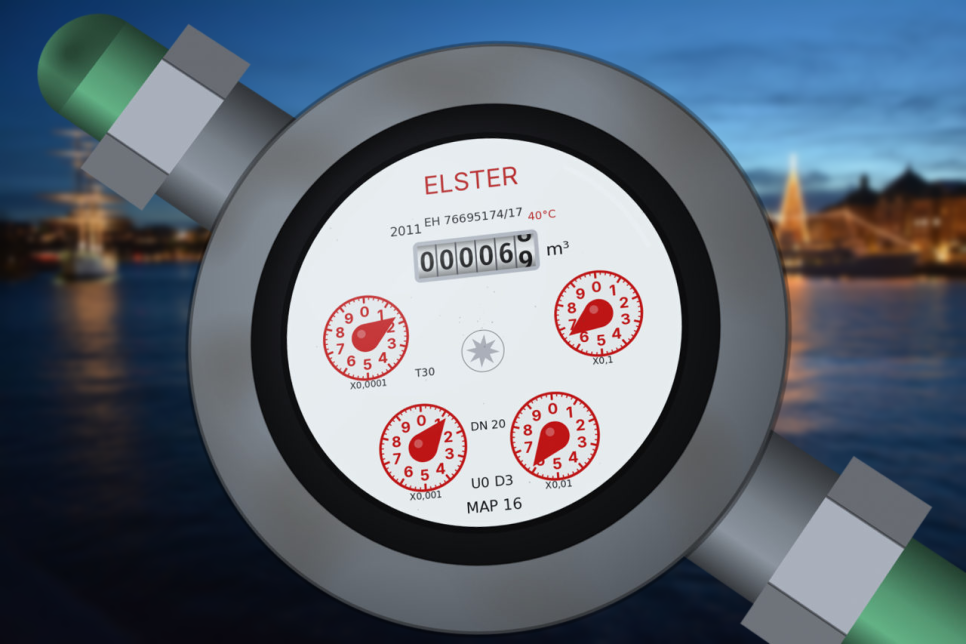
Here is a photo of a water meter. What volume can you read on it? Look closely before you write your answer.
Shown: 68.6611 m³
